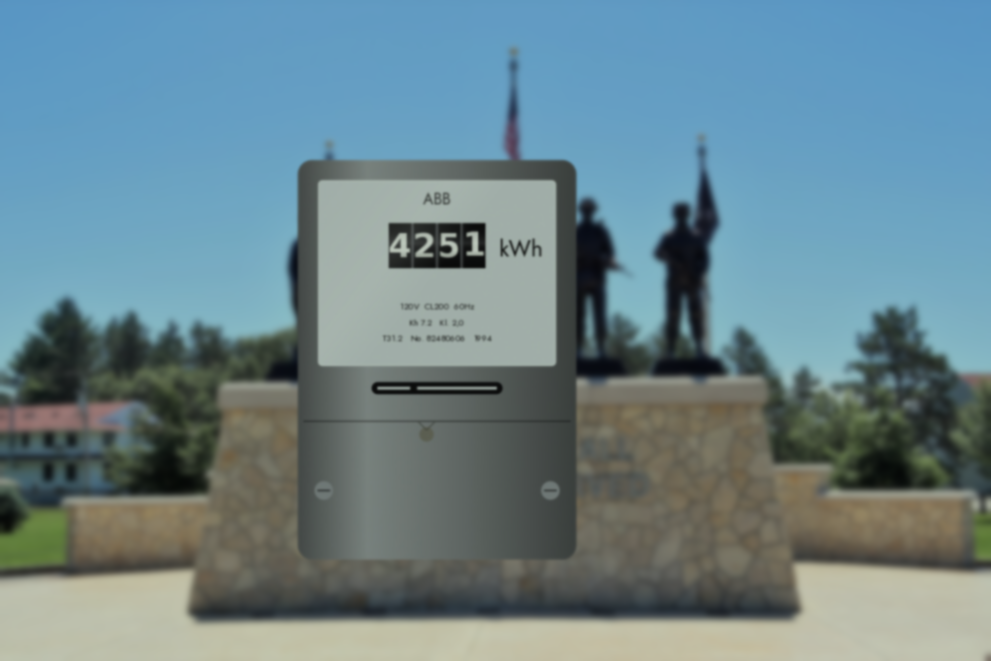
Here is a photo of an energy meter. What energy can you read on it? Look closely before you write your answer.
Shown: 4251 kWh
